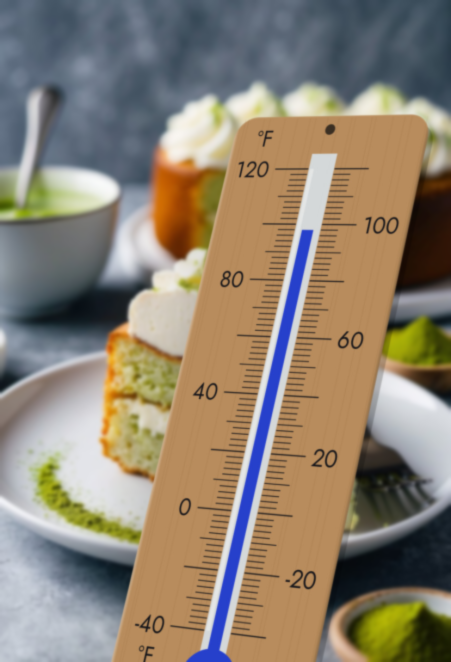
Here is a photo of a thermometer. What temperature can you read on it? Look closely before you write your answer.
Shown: 98 °F
